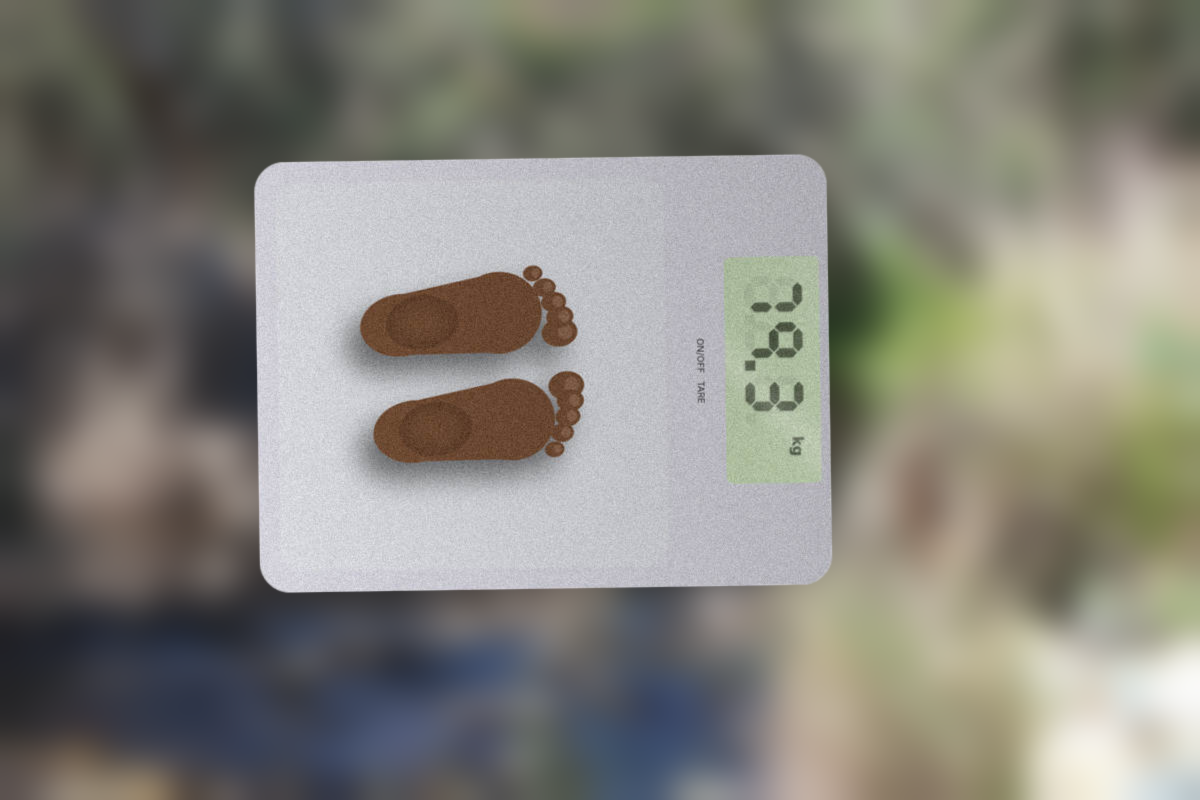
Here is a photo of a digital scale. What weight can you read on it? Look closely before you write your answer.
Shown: 79.3 kg
